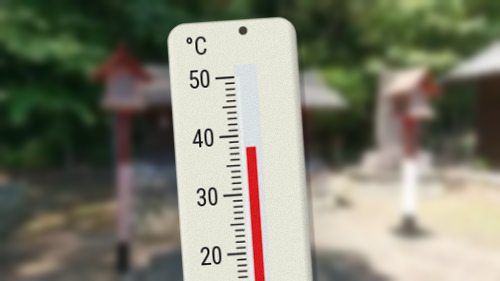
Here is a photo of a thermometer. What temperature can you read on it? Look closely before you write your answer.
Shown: 38 °C
